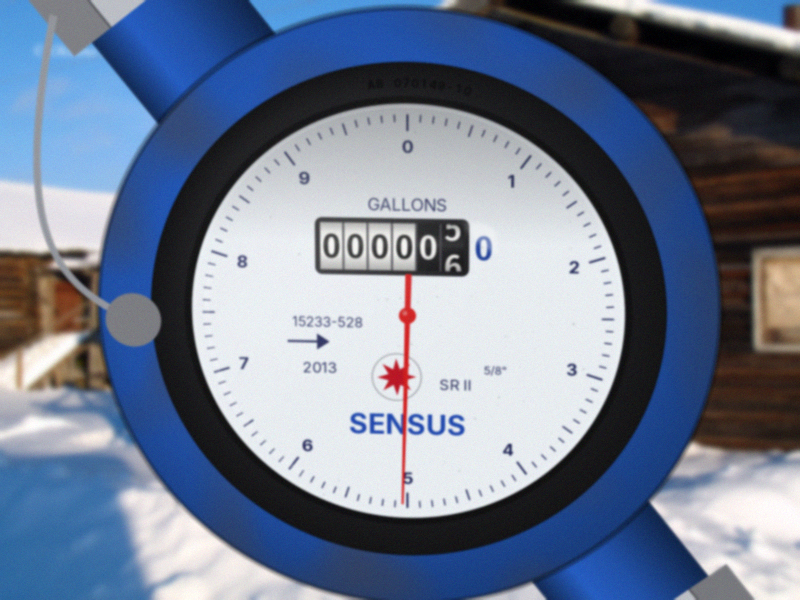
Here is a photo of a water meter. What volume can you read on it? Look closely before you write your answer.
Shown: 55.0 gal
